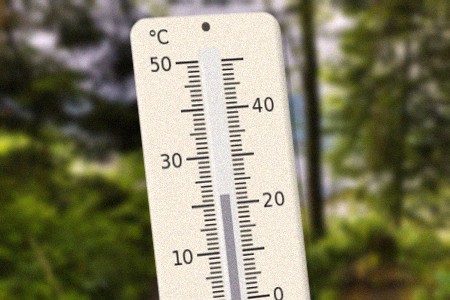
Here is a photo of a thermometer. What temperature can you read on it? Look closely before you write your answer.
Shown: 22 °C
